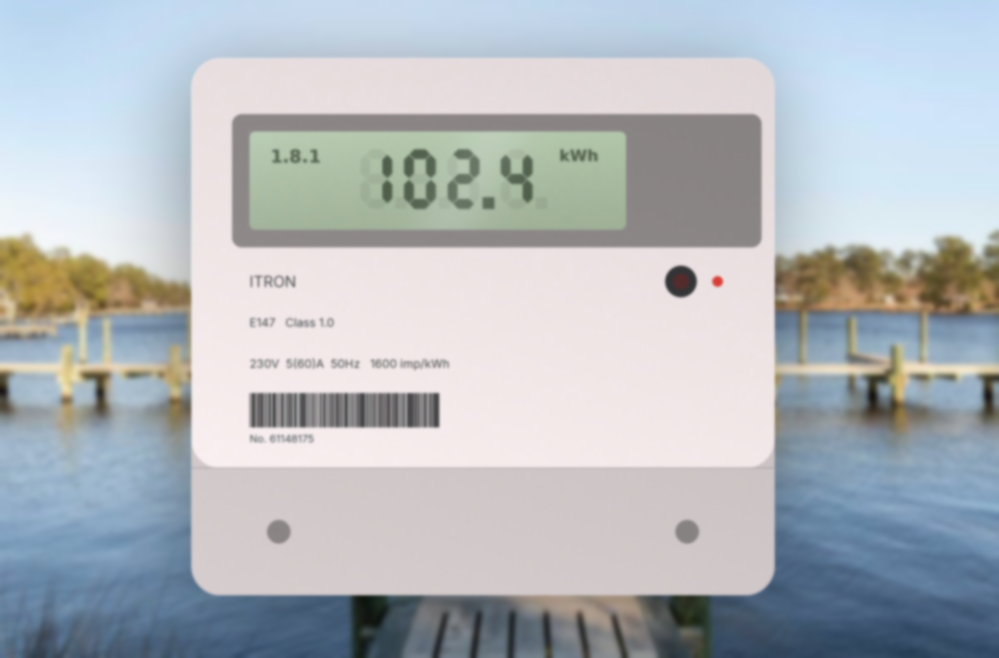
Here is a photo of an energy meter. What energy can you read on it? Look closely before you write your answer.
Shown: 102.4 kWh
